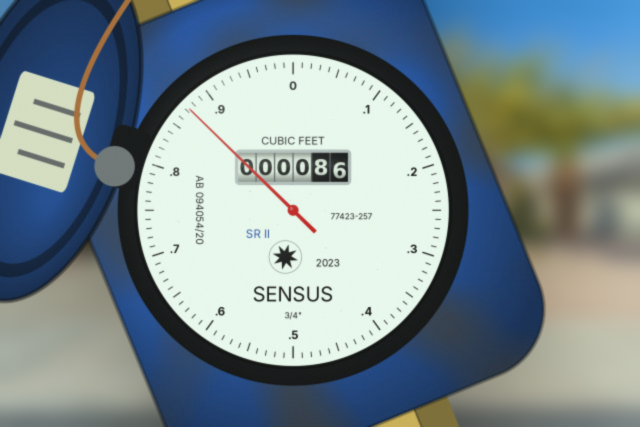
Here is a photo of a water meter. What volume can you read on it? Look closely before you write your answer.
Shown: 85.87 ft³
